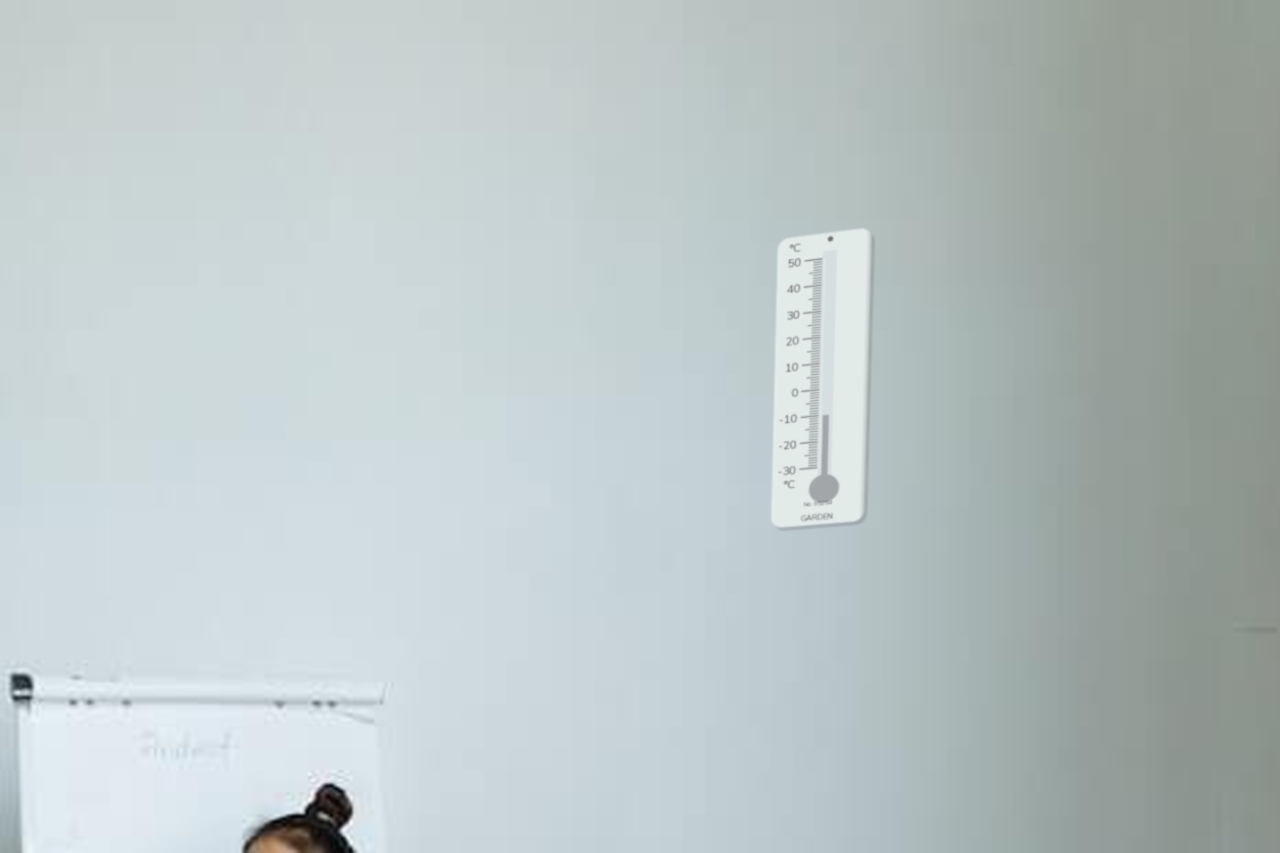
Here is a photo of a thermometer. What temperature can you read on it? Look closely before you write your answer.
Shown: -10 °C
